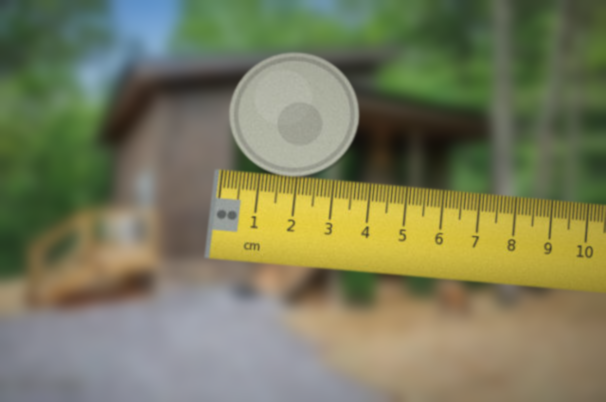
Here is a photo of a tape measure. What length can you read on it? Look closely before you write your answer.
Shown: 3.5 cm
